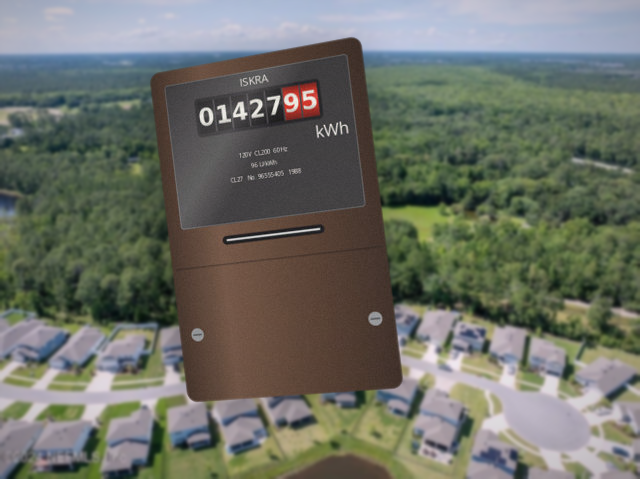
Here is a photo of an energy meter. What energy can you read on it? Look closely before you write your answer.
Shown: 1427.95 kWh
